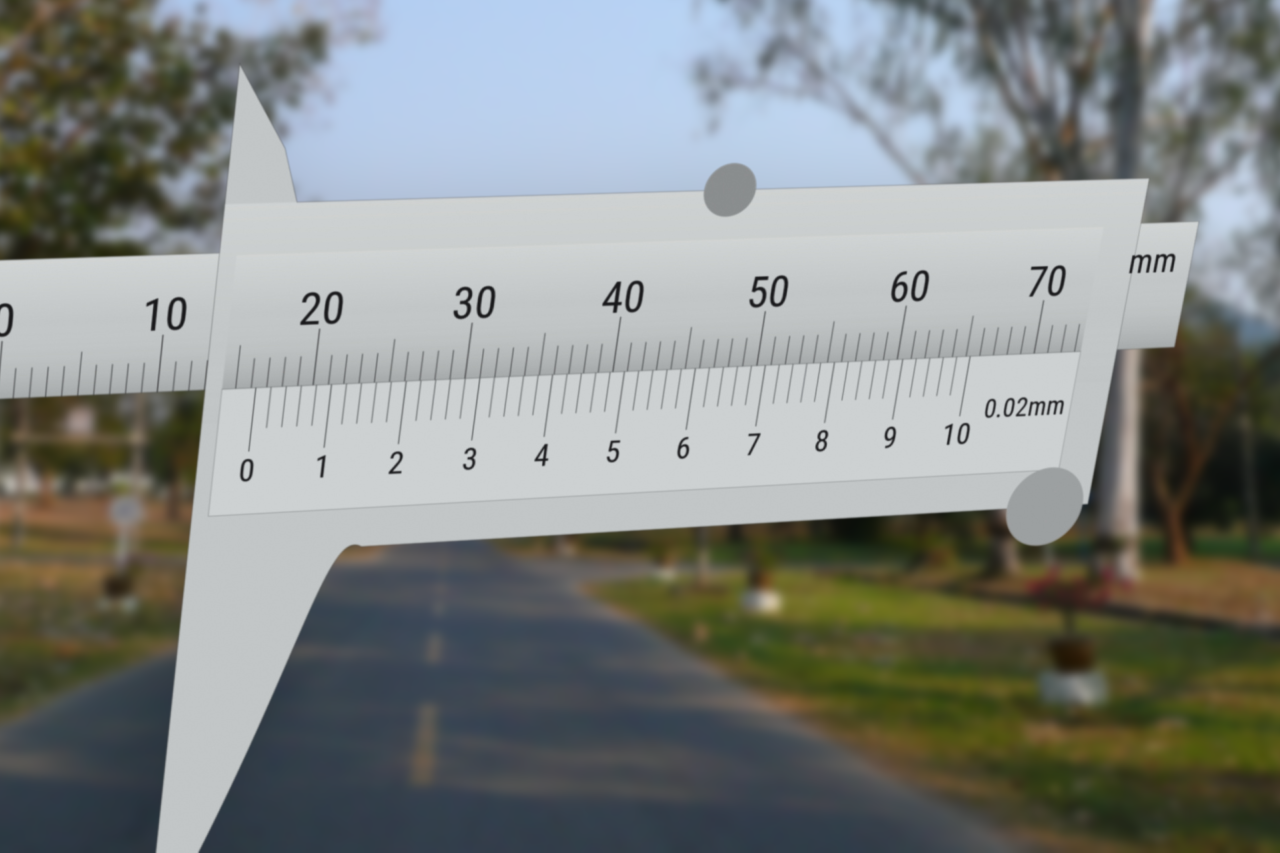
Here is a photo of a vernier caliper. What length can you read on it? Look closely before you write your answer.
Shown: 16.3 mm
